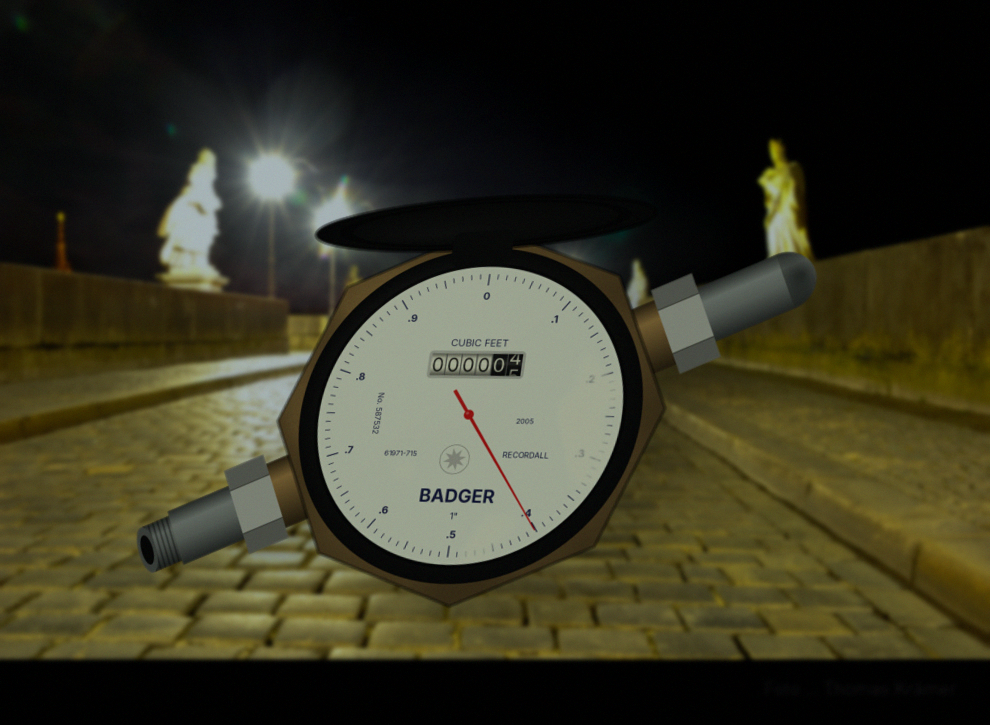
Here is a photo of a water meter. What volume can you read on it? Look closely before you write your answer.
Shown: 4.40 ft³
